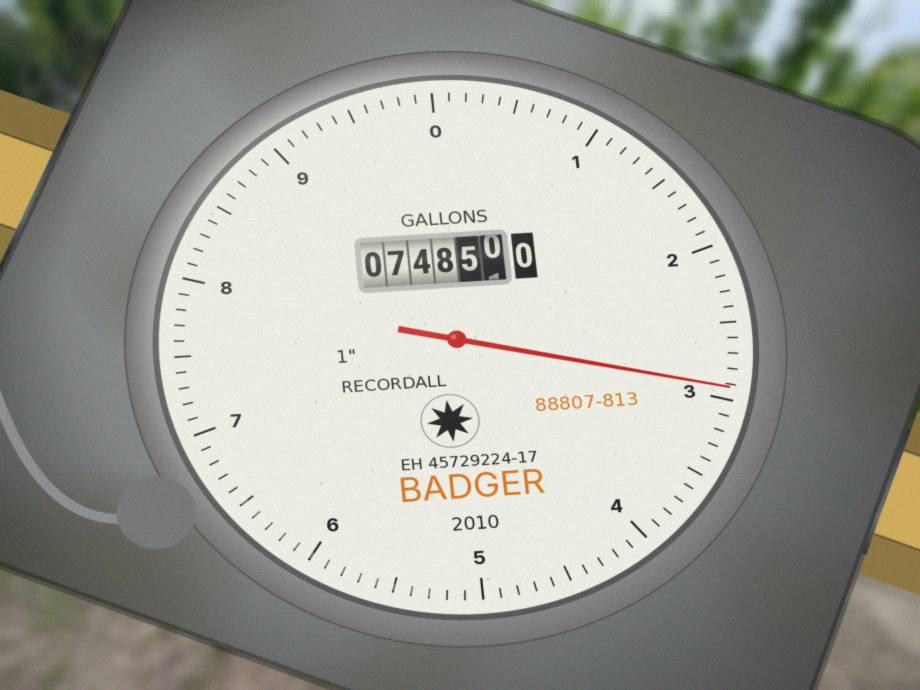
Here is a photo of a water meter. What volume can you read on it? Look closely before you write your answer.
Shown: 748502.9 gal
